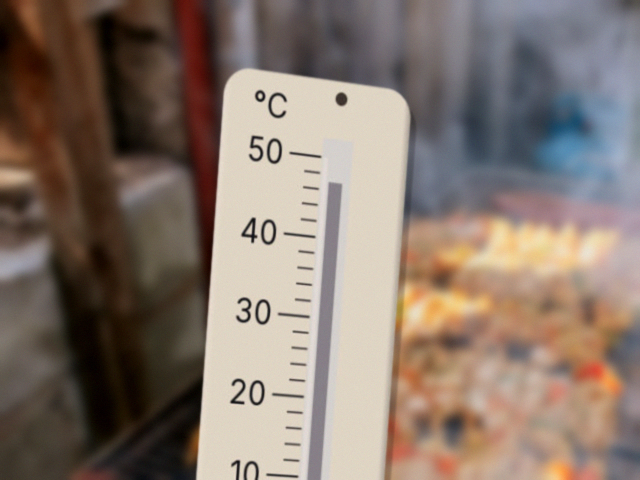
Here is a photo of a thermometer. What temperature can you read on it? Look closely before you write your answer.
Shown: 47 °C
